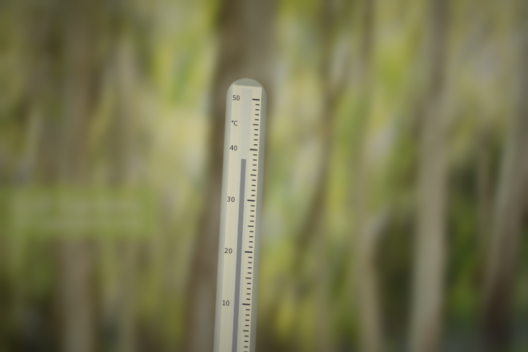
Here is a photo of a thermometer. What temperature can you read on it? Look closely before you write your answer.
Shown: 38 °C
